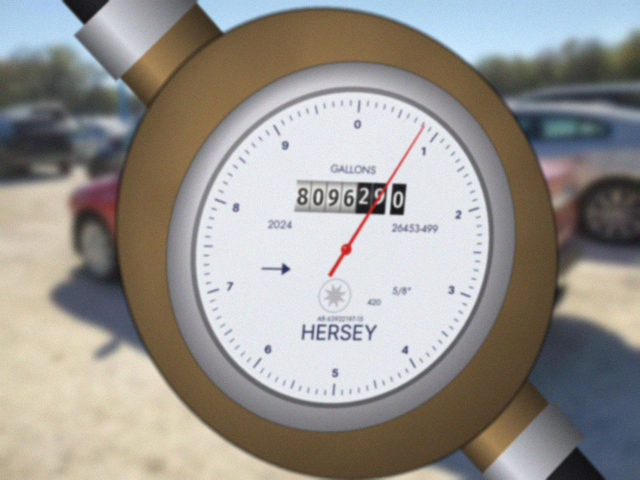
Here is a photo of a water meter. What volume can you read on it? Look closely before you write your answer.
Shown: 8096290.8 gal
